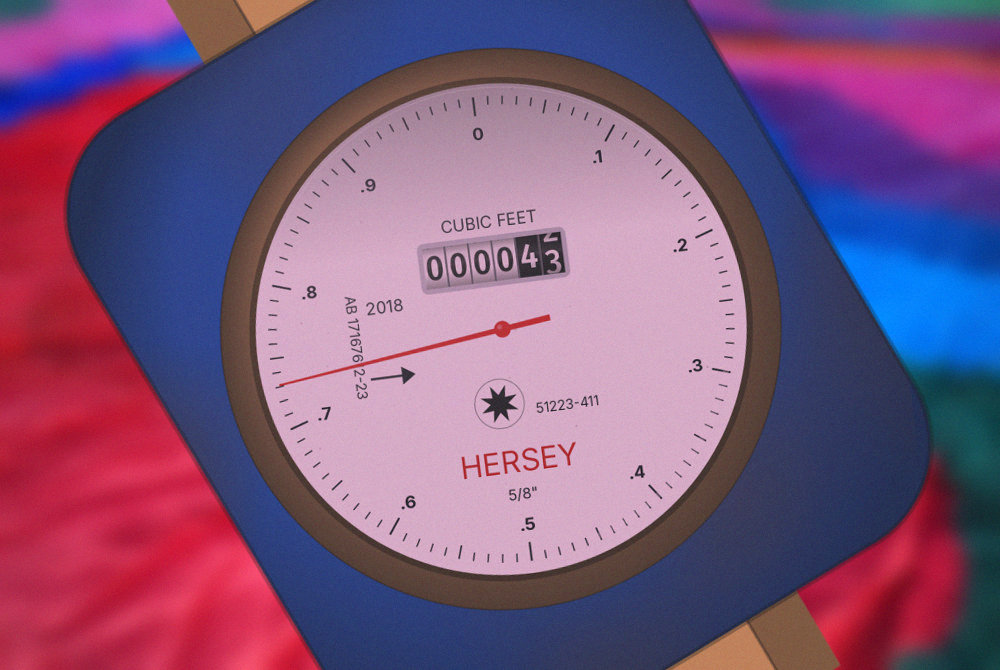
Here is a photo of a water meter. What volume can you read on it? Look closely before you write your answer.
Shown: 42.73 ft³
